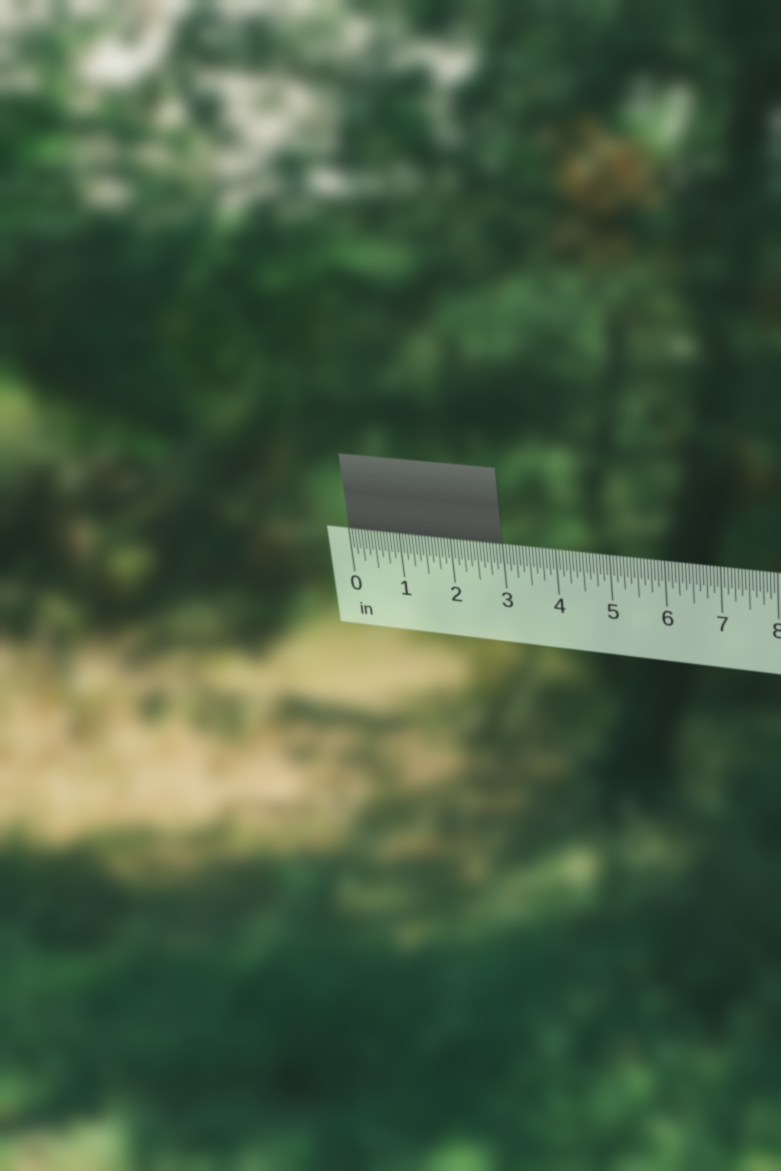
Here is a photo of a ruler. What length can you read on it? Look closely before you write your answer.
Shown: 3 in
